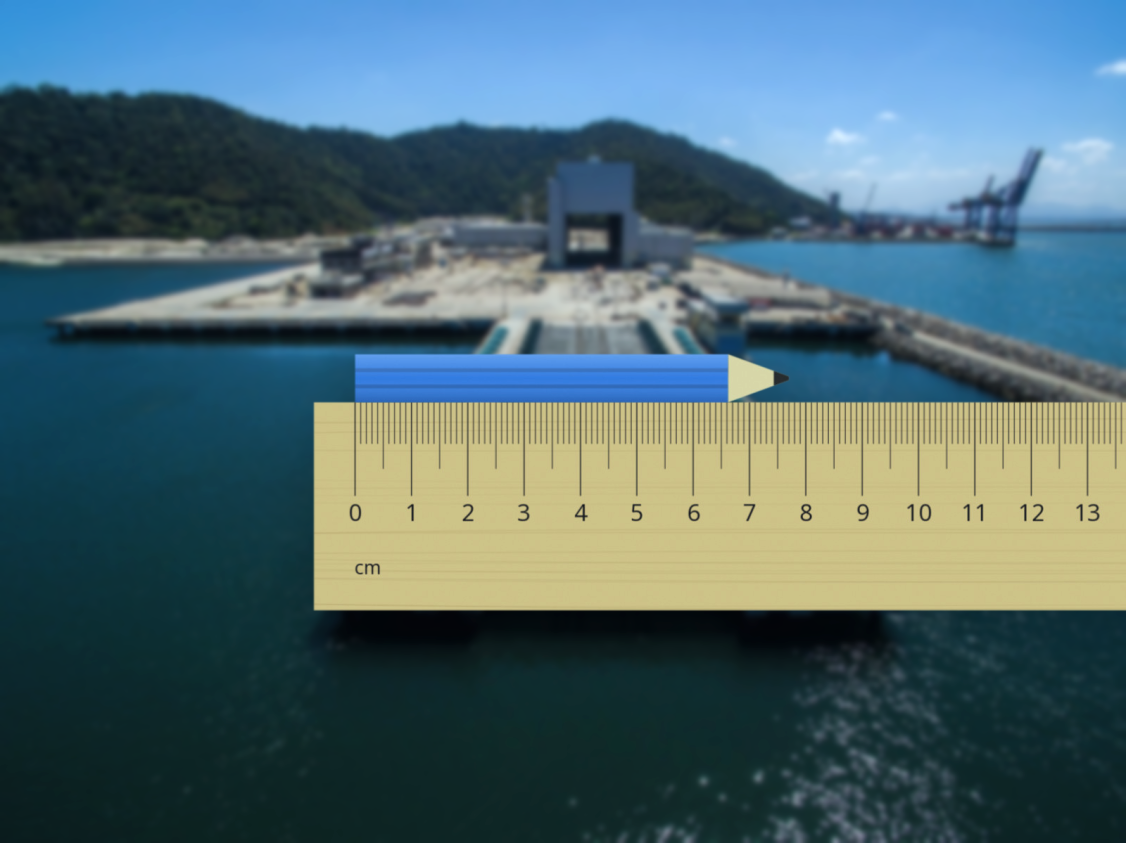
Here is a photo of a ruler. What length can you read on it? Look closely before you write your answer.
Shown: 7.7 cm
